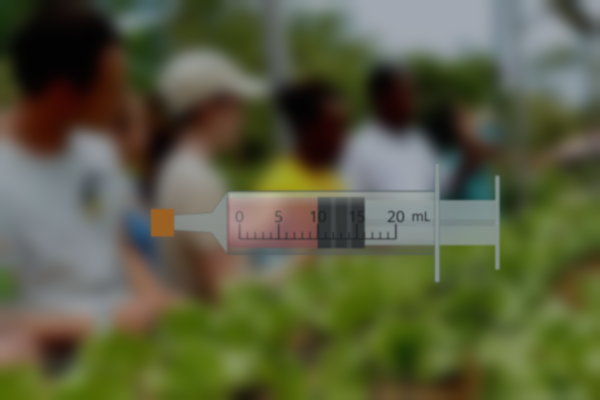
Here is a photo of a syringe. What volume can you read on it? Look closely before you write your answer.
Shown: 10 mL
